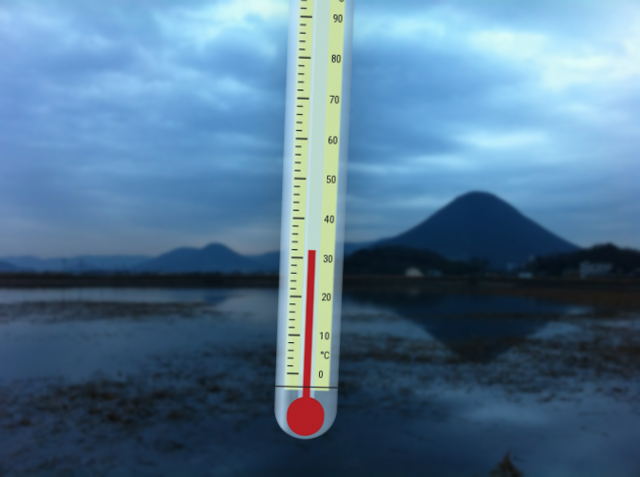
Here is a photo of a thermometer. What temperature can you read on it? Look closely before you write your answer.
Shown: 32 °C
